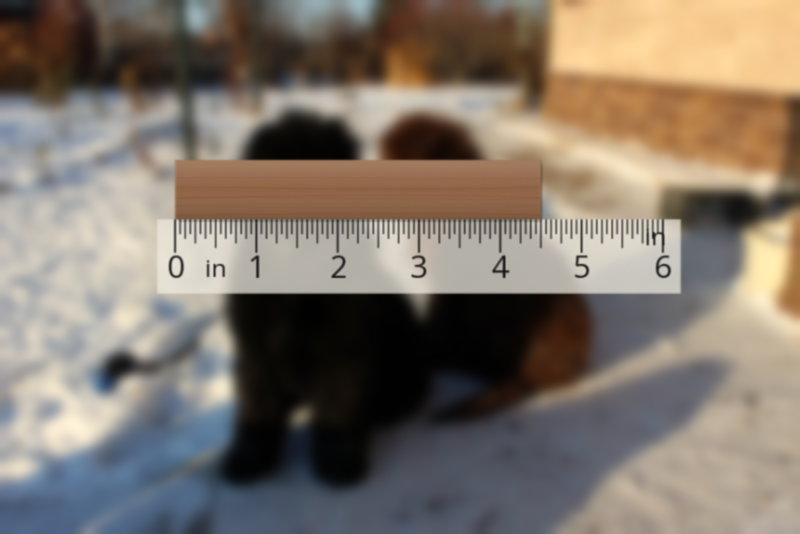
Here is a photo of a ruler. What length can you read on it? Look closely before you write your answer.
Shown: 4.5 in
